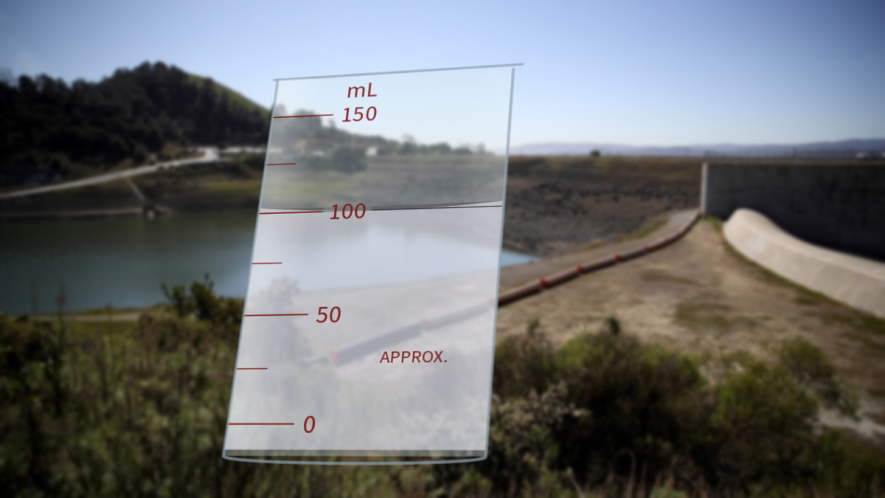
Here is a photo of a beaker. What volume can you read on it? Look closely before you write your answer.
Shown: 100 mL
